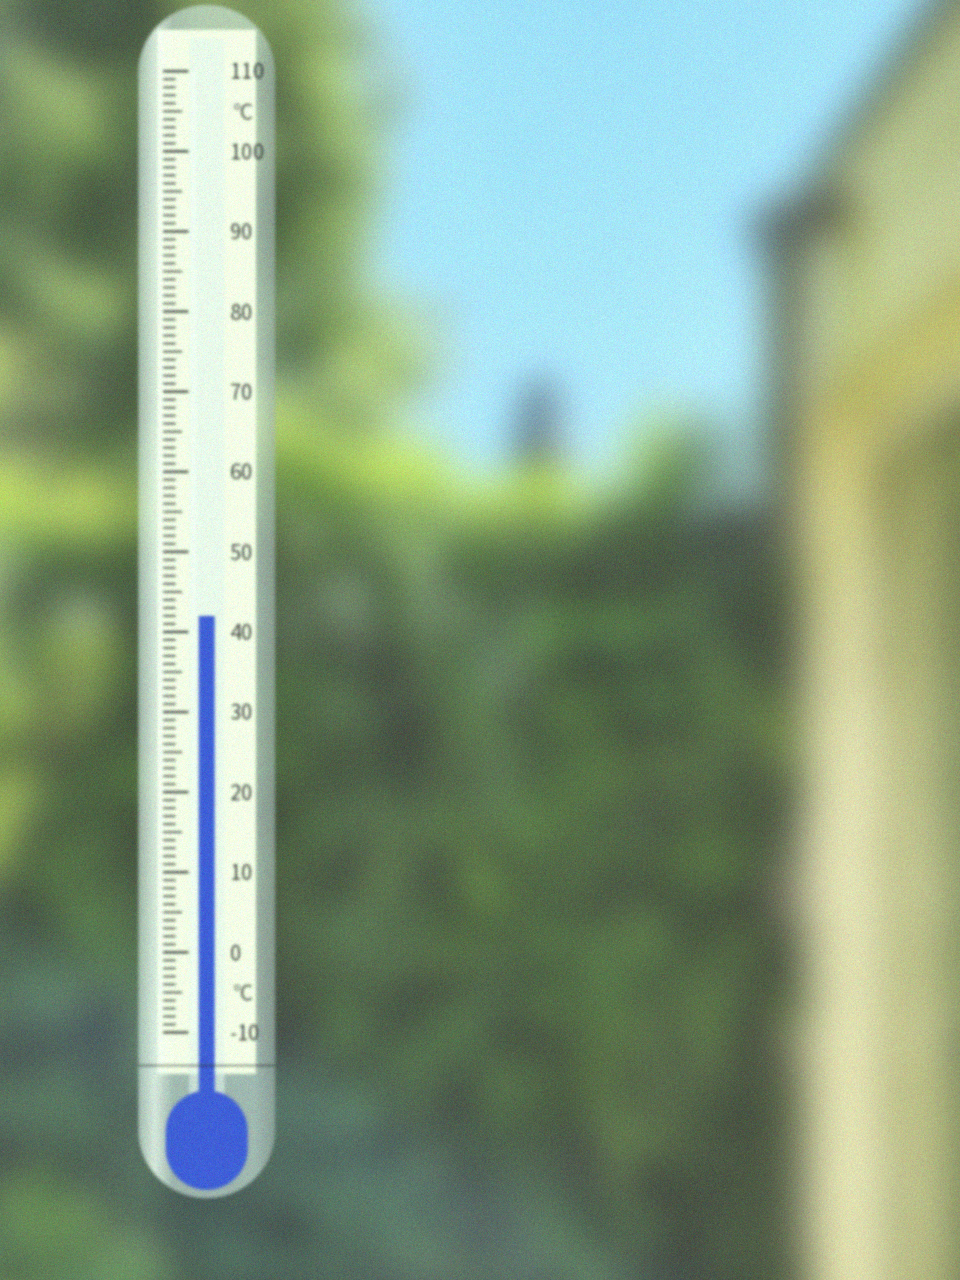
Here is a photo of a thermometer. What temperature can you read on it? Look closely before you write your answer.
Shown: 42 °C
